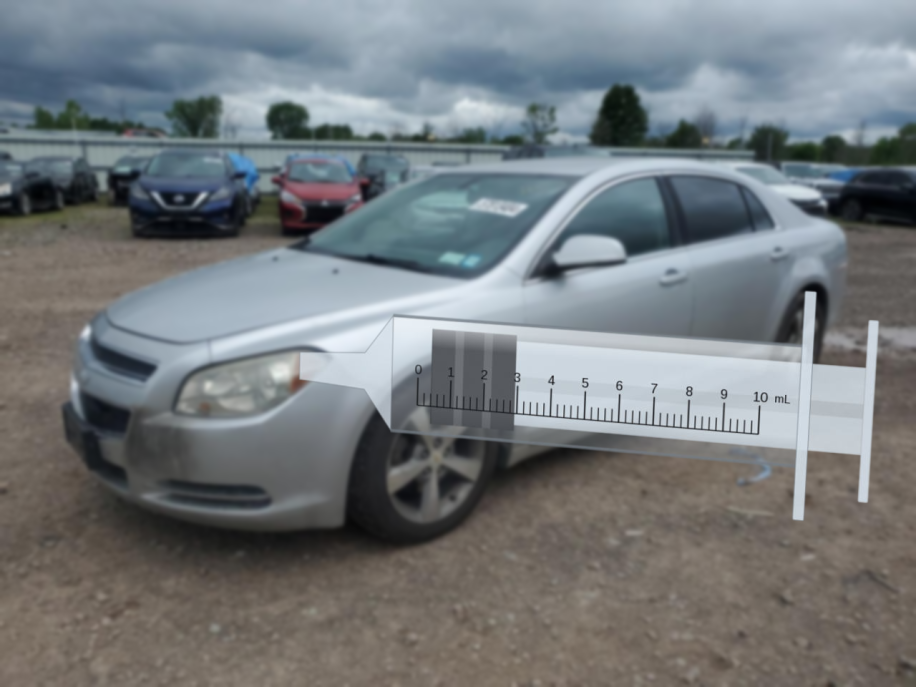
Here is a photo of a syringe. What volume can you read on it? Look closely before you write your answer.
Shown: 0.4 mL
